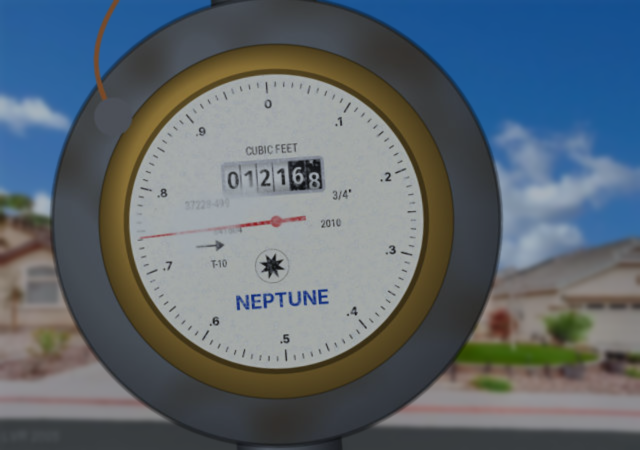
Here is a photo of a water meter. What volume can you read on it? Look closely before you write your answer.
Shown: 12167.74 ft³
